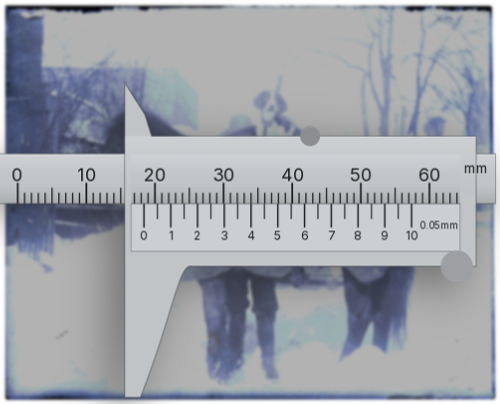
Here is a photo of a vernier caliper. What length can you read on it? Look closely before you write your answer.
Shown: 18.4 mm
